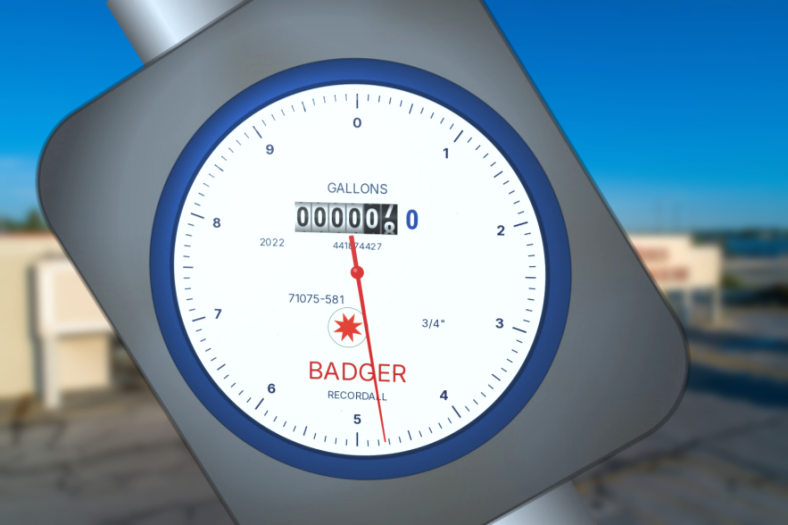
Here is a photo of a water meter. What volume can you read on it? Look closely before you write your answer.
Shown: 74.7 gal
